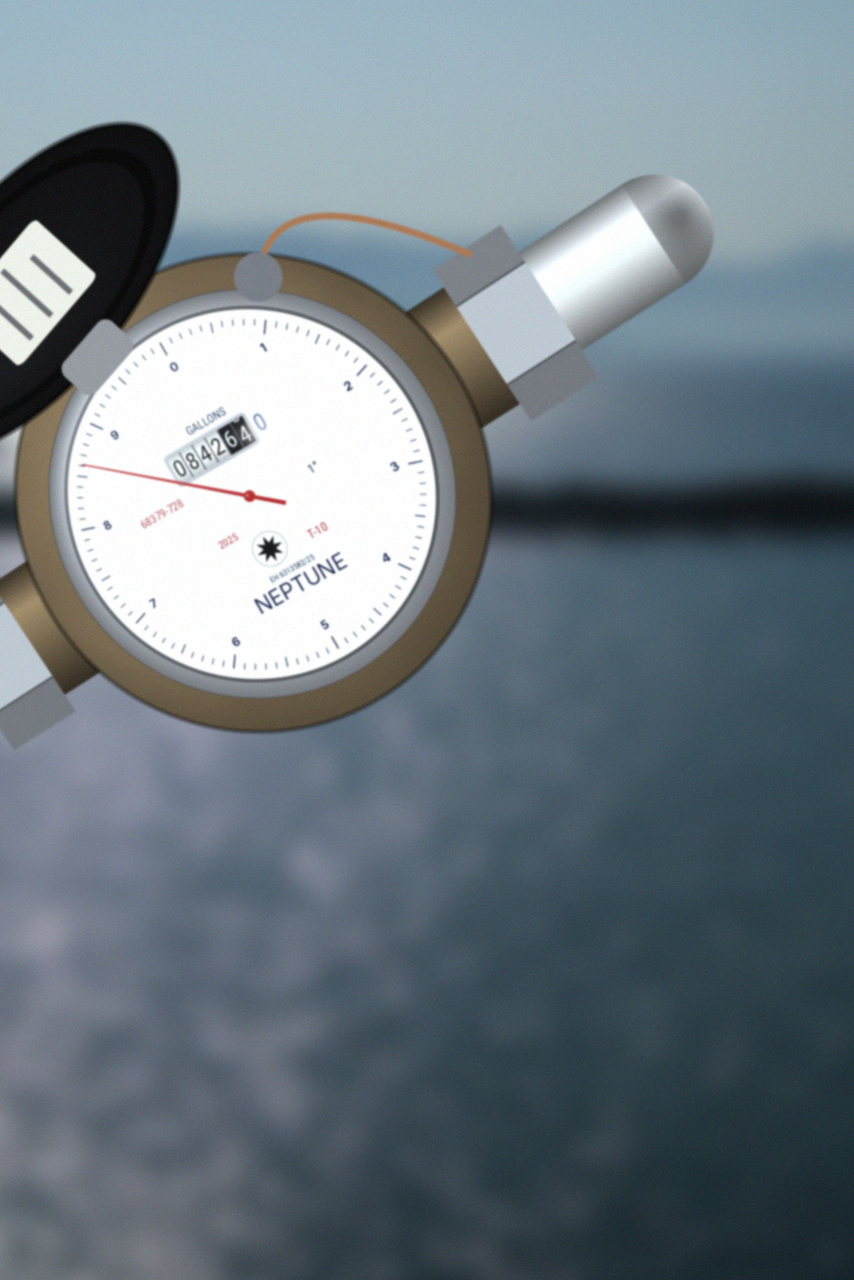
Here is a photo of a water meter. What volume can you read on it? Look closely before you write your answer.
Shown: 842638.6 gal
